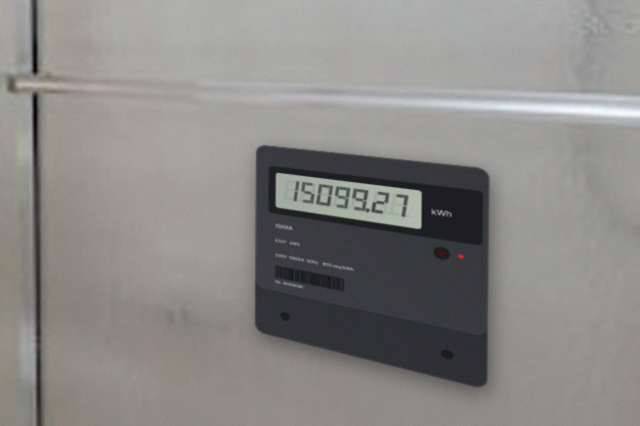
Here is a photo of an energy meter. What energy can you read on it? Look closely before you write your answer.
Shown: 15099.27 kWh
